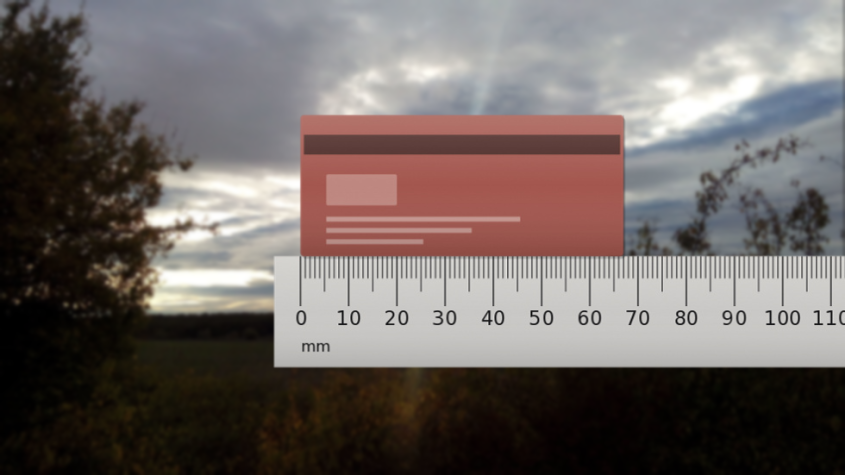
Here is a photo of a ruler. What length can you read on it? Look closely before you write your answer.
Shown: 67 mm
